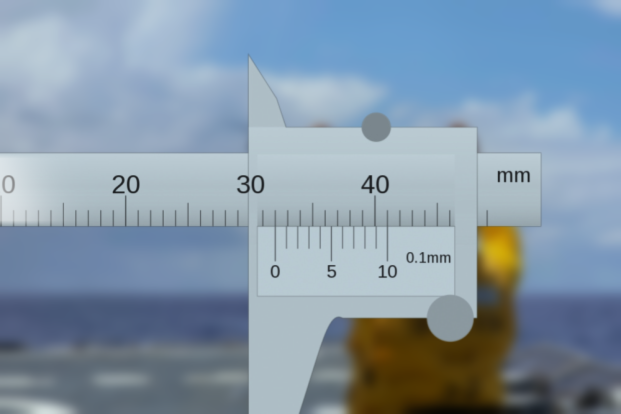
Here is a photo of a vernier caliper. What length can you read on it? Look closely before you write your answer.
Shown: 32.0 mm
